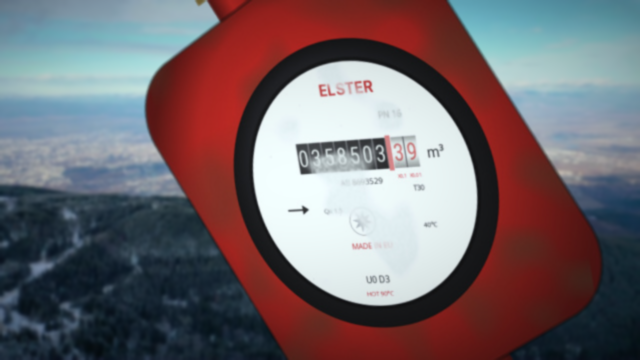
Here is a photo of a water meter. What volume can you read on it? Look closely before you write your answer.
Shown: 358503.39 m³
